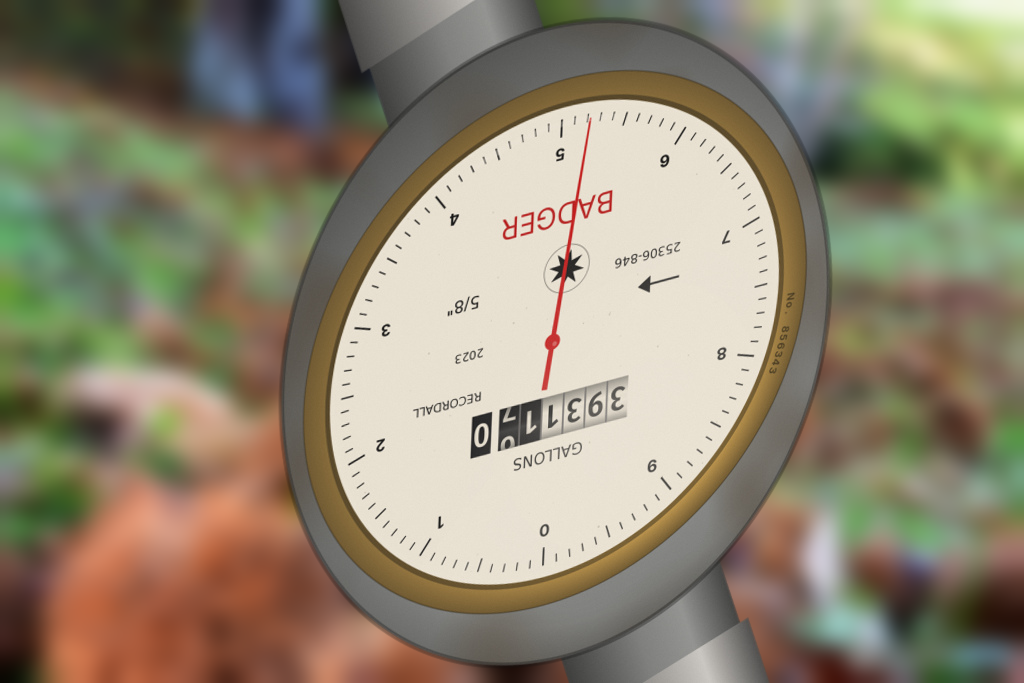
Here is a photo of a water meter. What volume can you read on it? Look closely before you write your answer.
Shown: 3931165.2 gal
